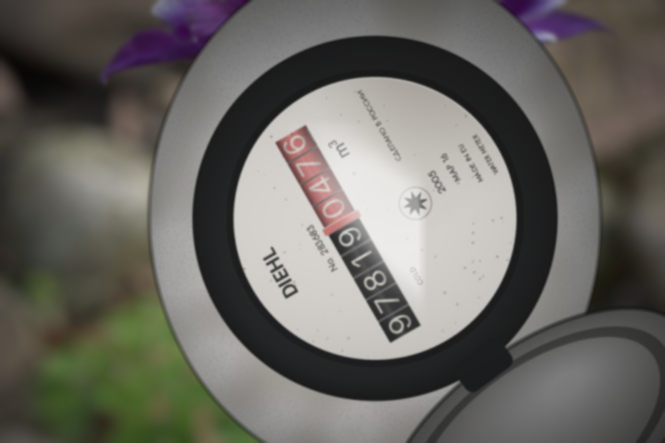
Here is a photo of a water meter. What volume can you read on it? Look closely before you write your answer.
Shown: 97819.0476 m³
